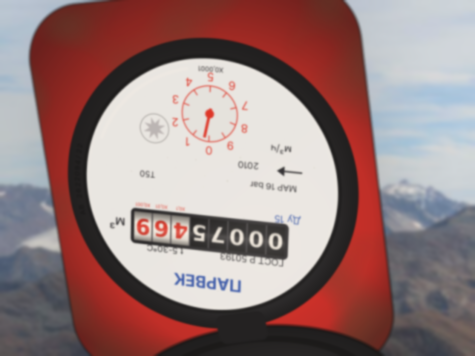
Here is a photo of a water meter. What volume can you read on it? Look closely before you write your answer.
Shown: 75.4690 m³
